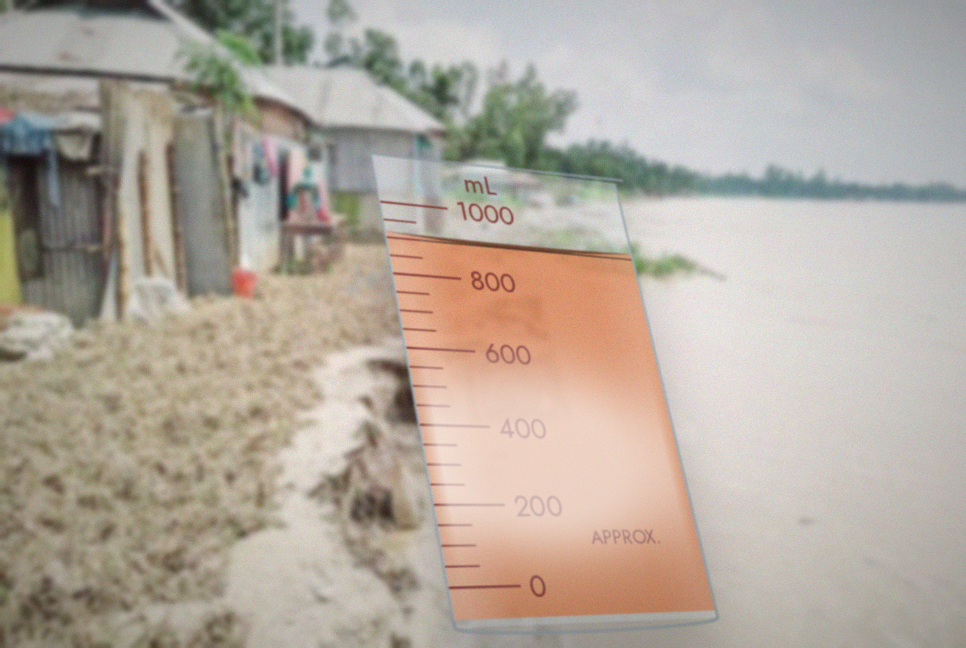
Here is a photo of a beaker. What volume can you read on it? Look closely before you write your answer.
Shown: 900 mL
